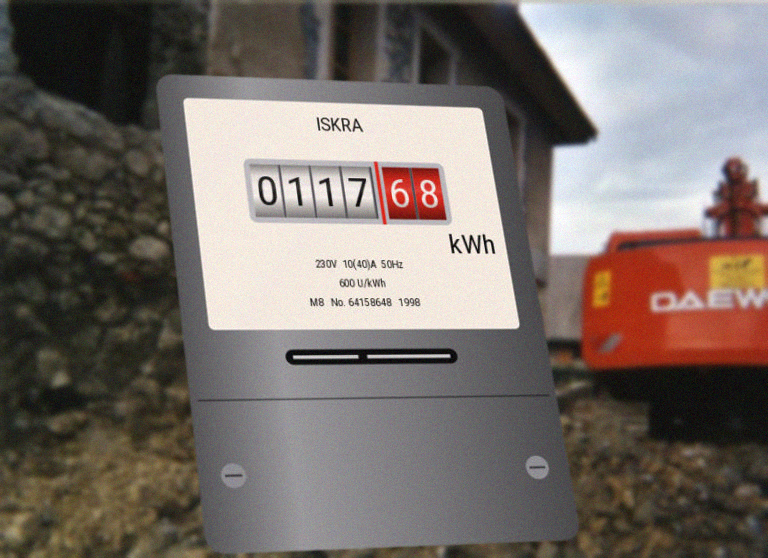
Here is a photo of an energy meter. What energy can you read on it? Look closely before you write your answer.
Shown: 117.68 kWh
